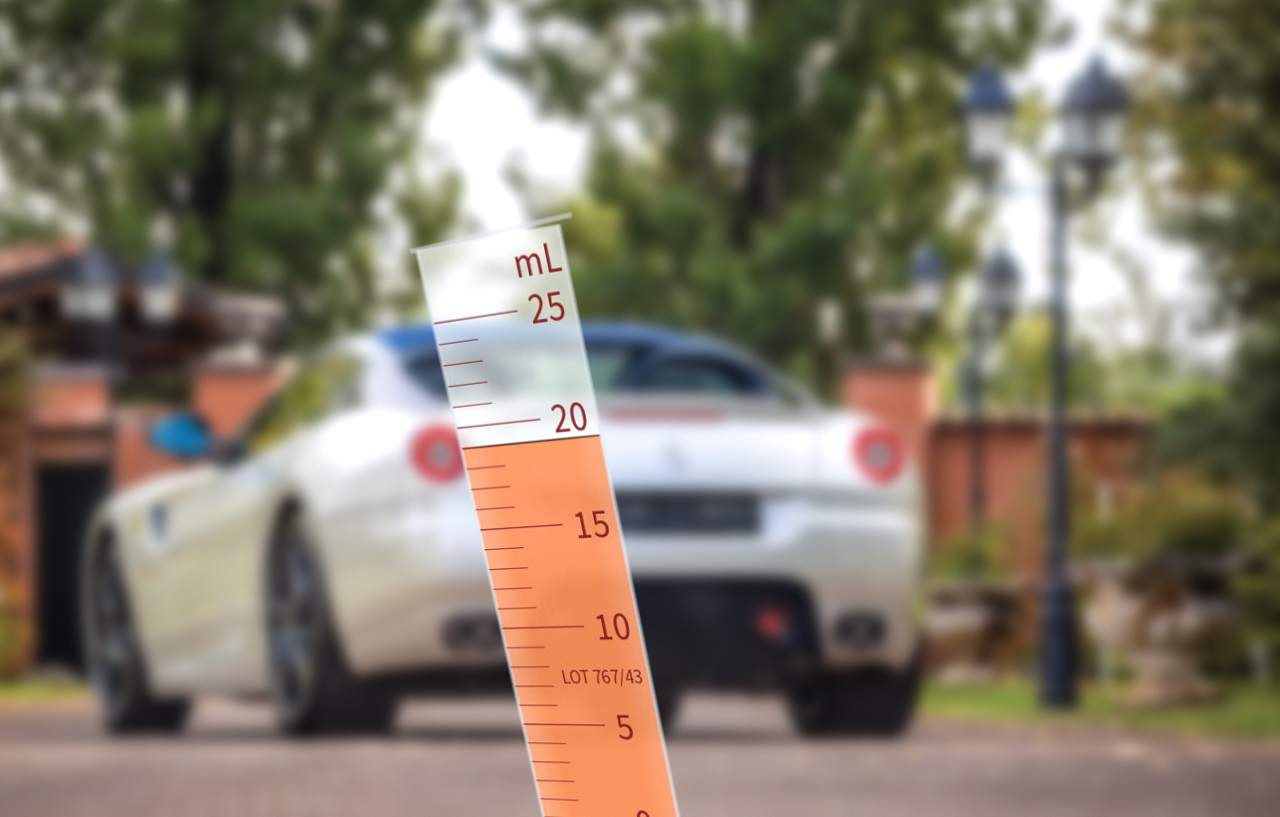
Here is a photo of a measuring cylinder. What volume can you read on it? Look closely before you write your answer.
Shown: 19 mL
